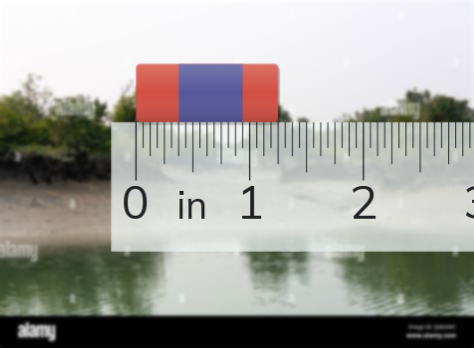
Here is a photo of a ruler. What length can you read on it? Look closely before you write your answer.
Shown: 1.25 in
